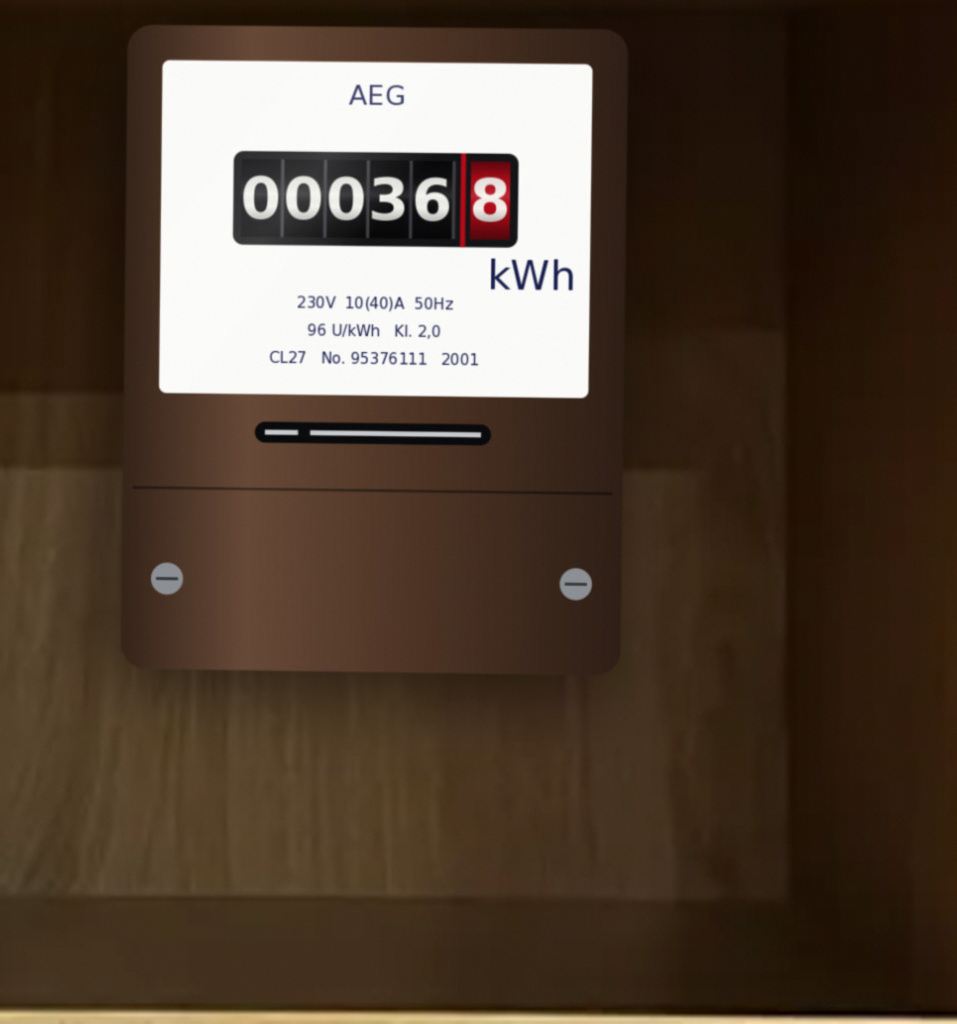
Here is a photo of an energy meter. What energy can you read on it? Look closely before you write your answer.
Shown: 36.8 kWh
